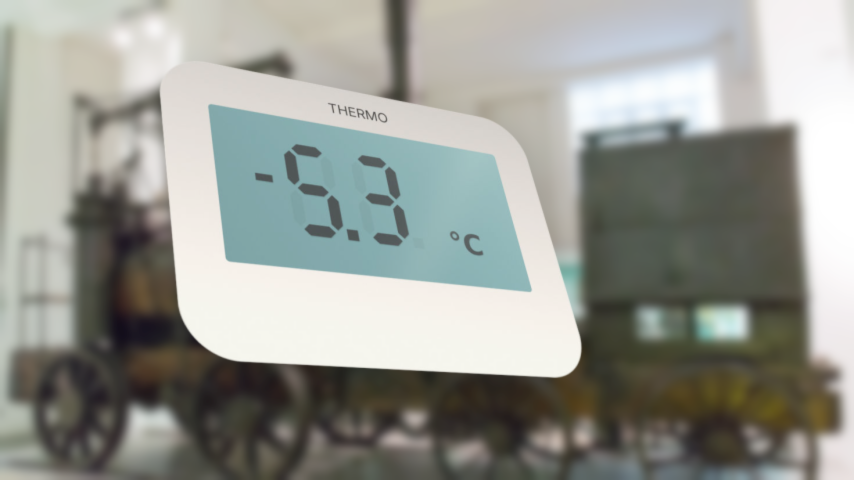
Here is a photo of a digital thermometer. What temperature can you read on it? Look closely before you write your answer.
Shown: -5.3 °C
